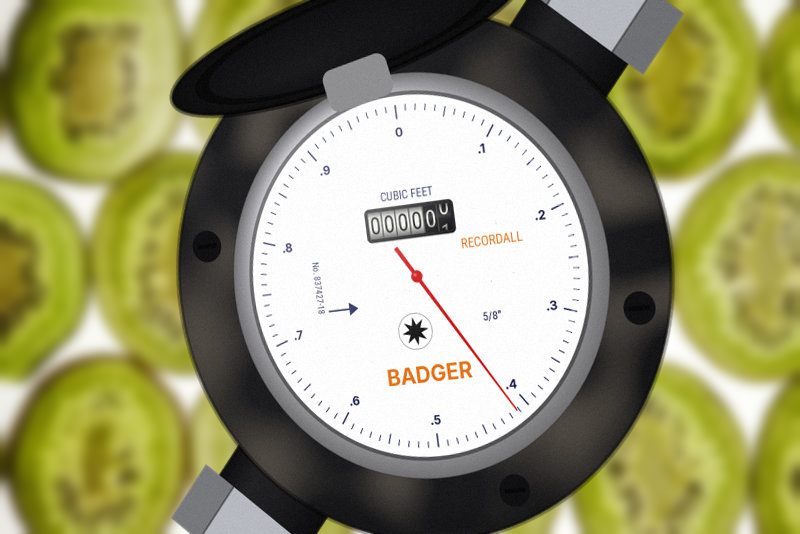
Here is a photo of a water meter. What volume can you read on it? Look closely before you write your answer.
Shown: 0.41 ft³
